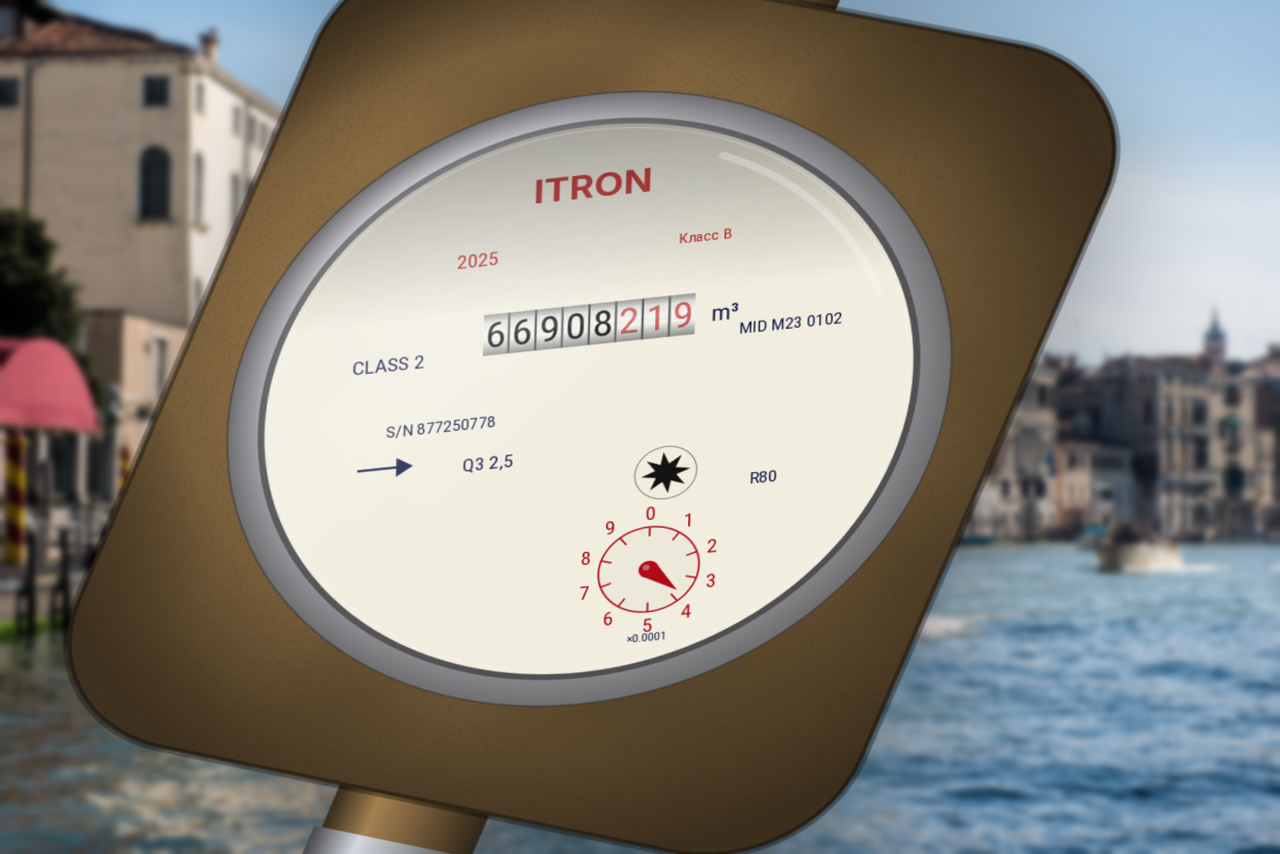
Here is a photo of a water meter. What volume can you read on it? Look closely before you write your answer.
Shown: 66908.2193 m³
